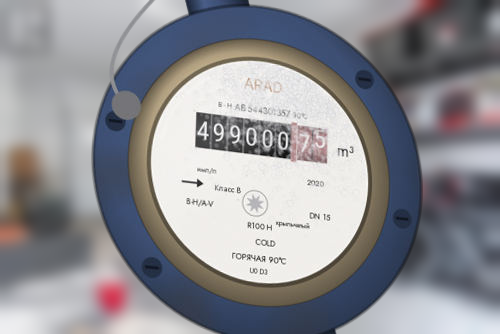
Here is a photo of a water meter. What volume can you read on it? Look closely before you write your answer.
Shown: 499000.75 m³
